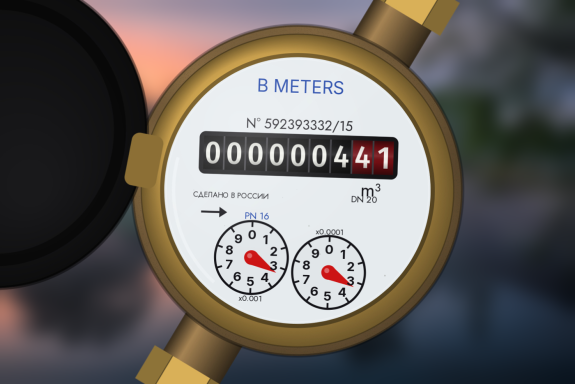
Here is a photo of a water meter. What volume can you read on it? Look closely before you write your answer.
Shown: 4.4133 m³
